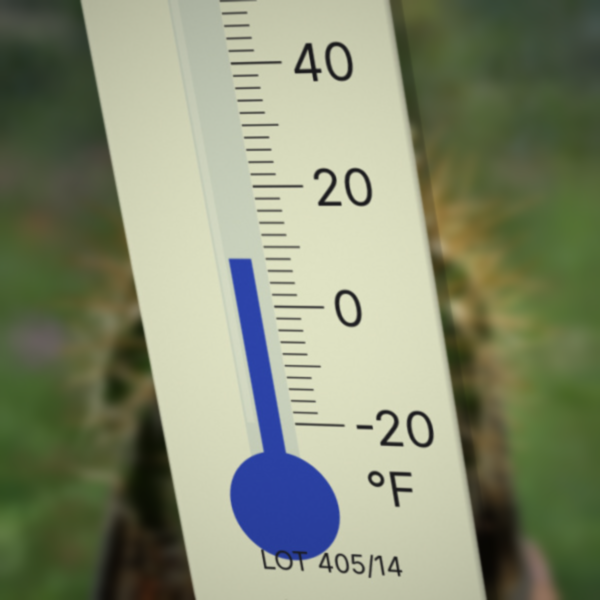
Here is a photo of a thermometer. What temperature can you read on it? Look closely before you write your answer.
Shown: 8 °F
